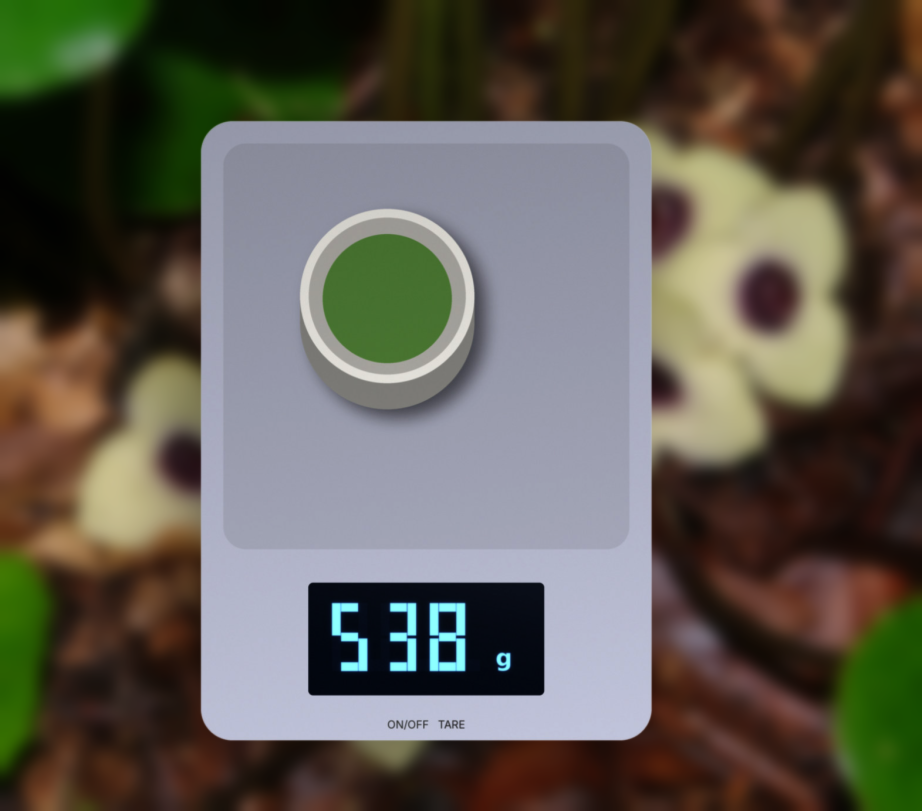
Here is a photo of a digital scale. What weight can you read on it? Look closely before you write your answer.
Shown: 538 g
